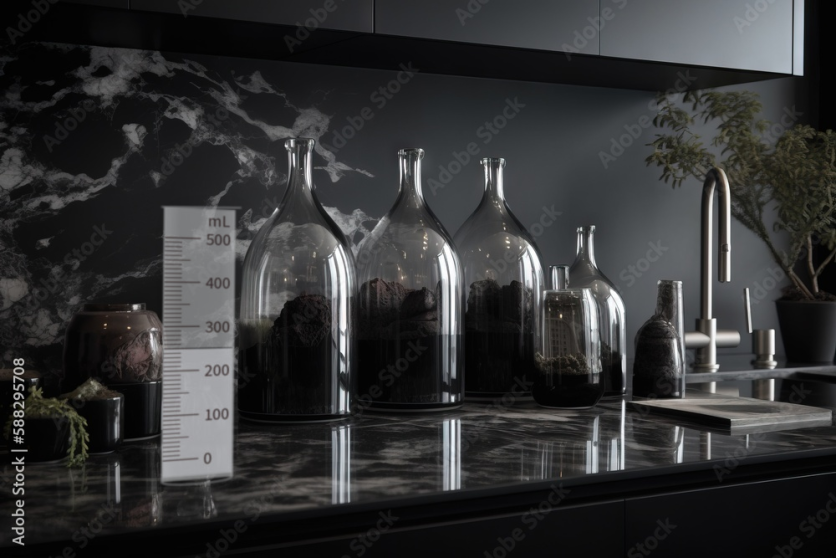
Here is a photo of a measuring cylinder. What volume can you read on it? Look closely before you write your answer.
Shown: 250 mL
